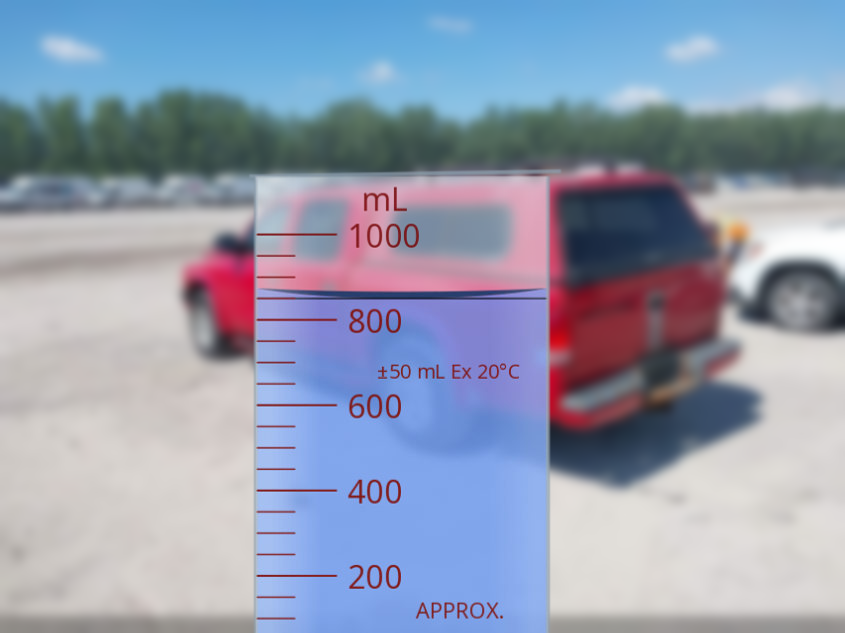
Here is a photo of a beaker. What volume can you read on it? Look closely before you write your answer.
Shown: 850 mL
